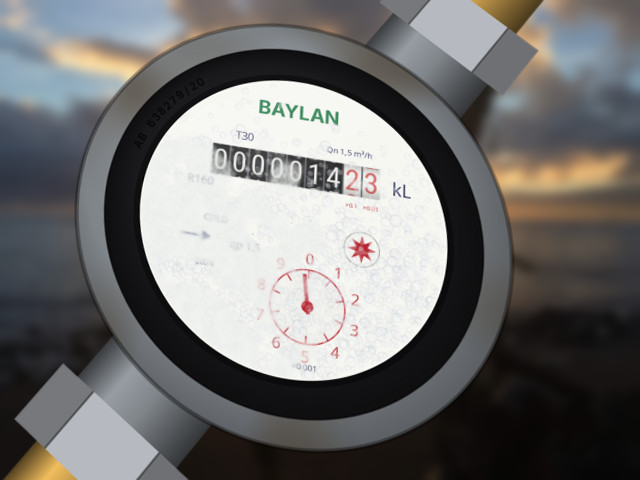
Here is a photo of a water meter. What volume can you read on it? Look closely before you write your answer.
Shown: 14.229 kL
